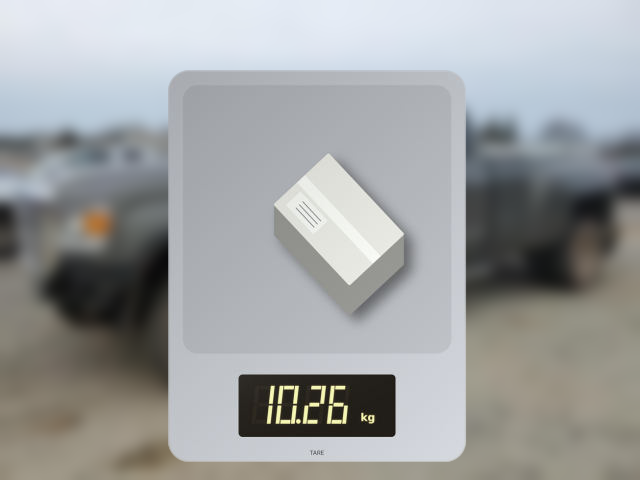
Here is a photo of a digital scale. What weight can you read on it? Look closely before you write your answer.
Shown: 10.26 kg
